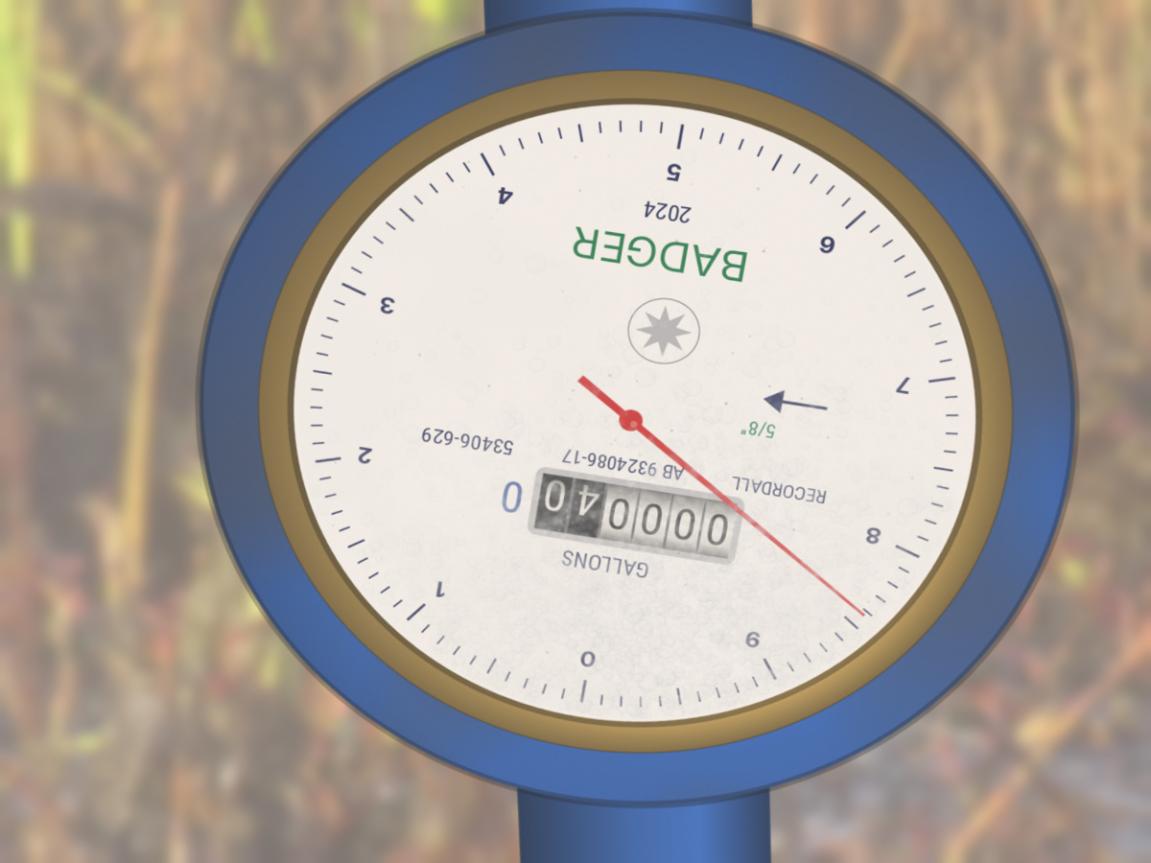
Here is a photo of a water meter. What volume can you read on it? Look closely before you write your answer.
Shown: 398.4 gal
